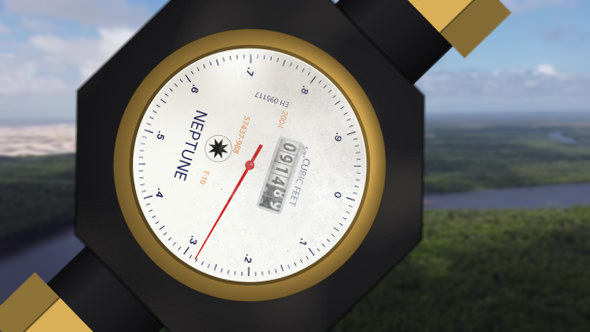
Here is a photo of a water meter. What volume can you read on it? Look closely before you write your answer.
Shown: 91489.28 ft³
